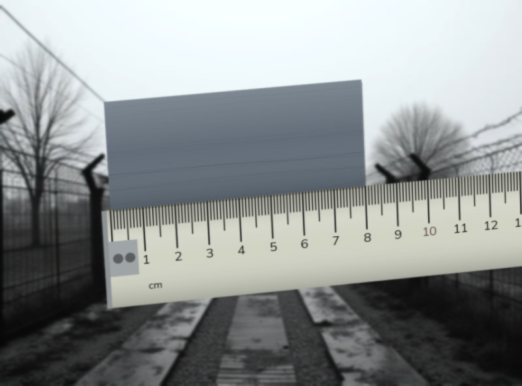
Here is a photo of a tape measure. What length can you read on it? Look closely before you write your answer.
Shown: 8 cm
